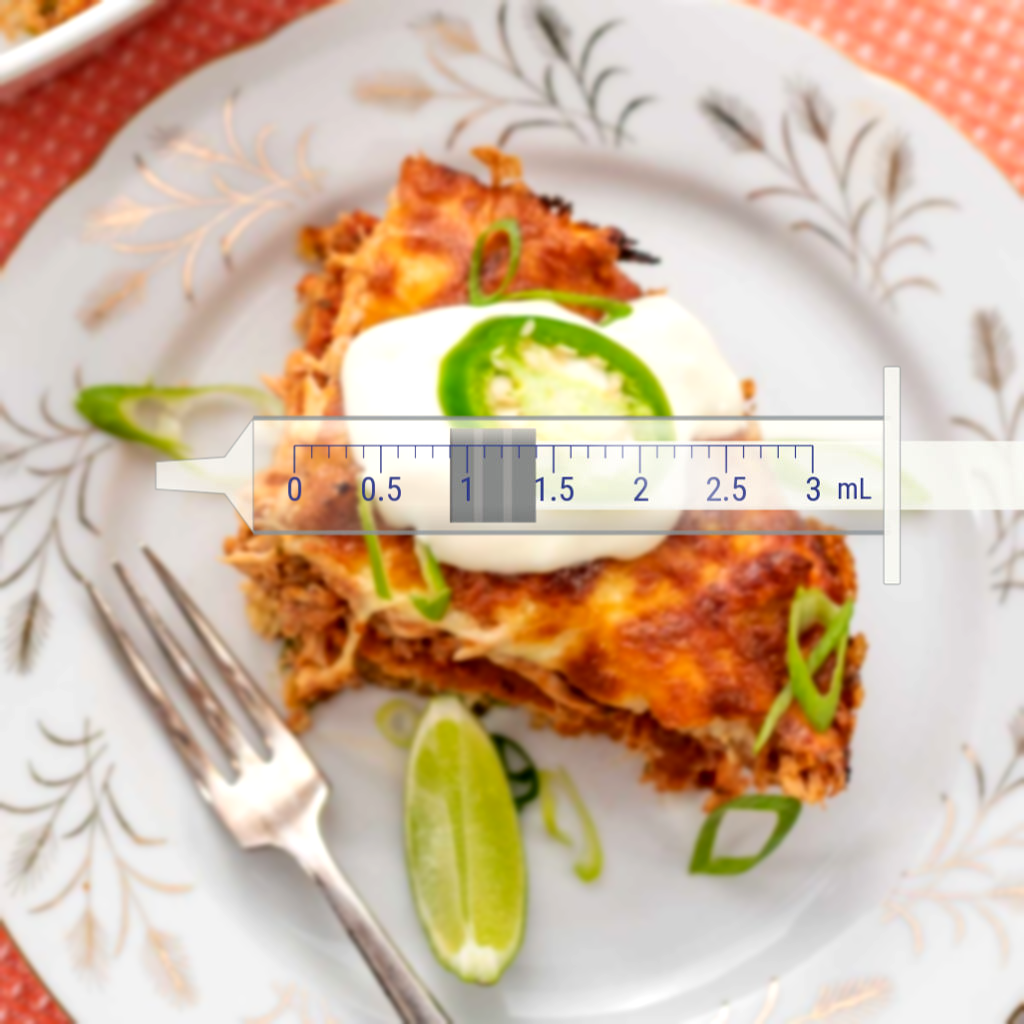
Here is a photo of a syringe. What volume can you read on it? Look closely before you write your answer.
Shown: 0.9 mL
